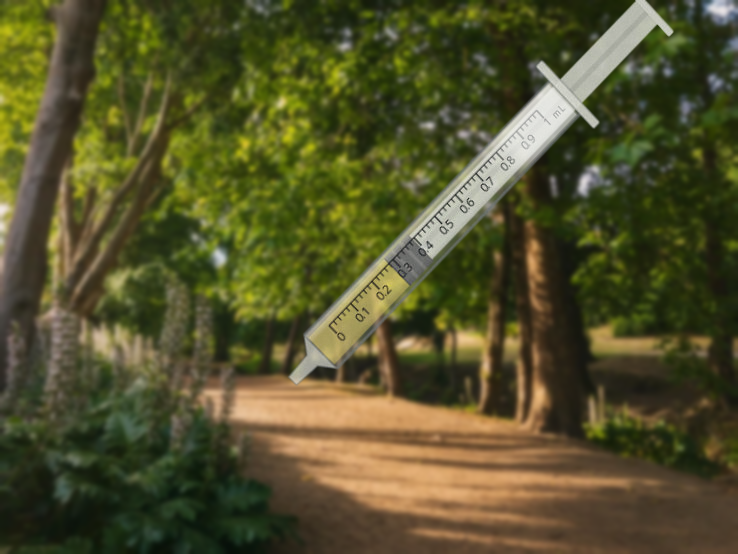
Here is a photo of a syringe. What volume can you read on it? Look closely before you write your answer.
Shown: 0.28 mL
